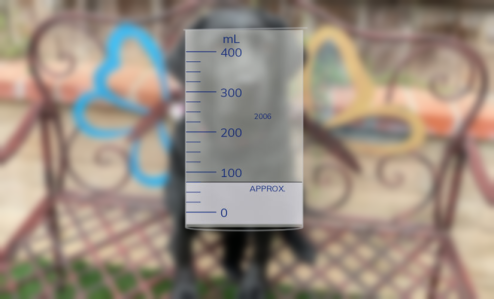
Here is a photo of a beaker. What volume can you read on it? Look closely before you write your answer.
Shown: 75 mL
